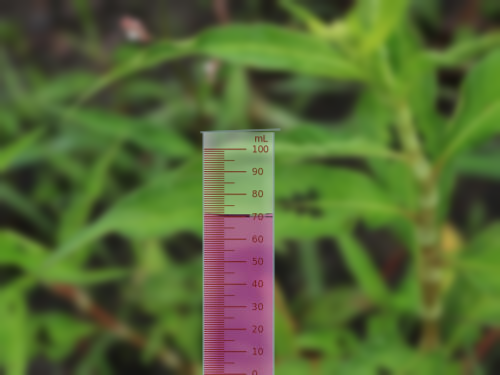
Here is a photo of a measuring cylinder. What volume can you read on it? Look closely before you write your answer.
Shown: 70 mL
